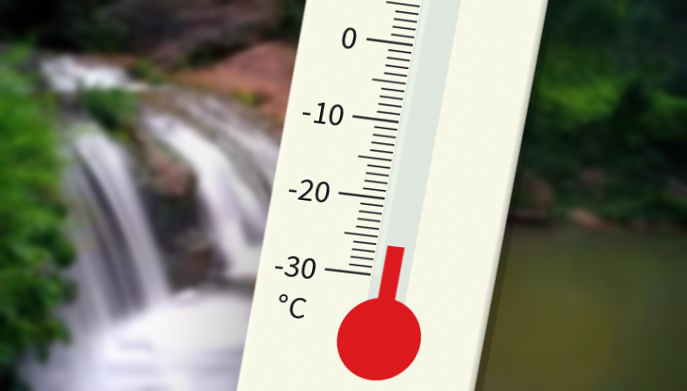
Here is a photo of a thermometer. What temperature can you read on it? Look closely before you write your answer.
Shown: -26 °C
